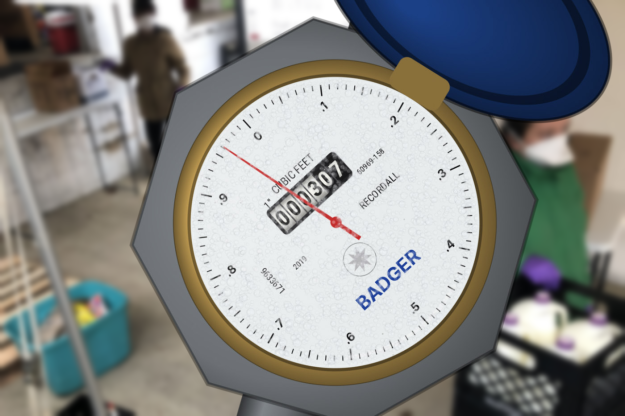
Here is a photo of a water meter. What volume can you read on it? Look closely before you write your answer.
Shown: 306.96 ft³
